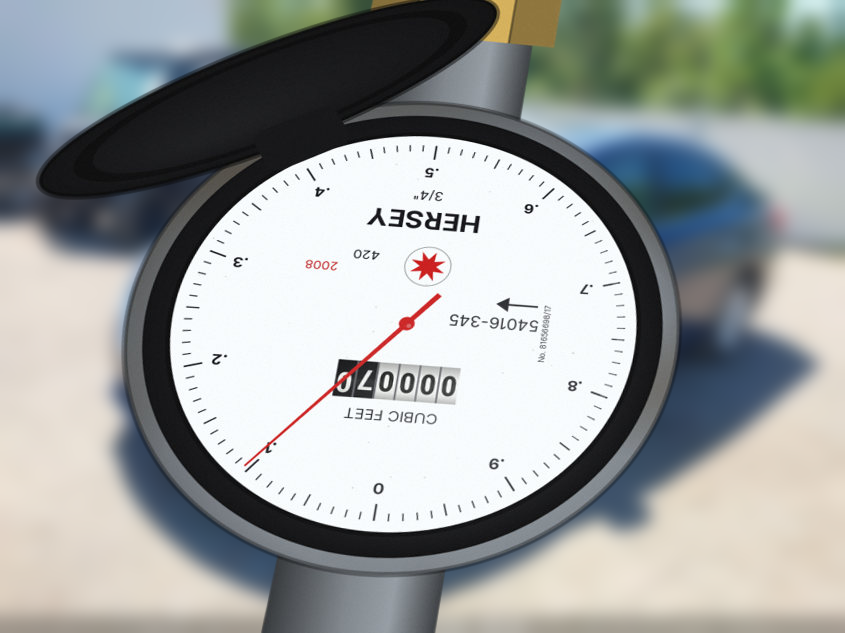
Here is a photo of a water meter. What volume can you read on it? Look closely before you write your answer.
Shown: 70.10 ft³
